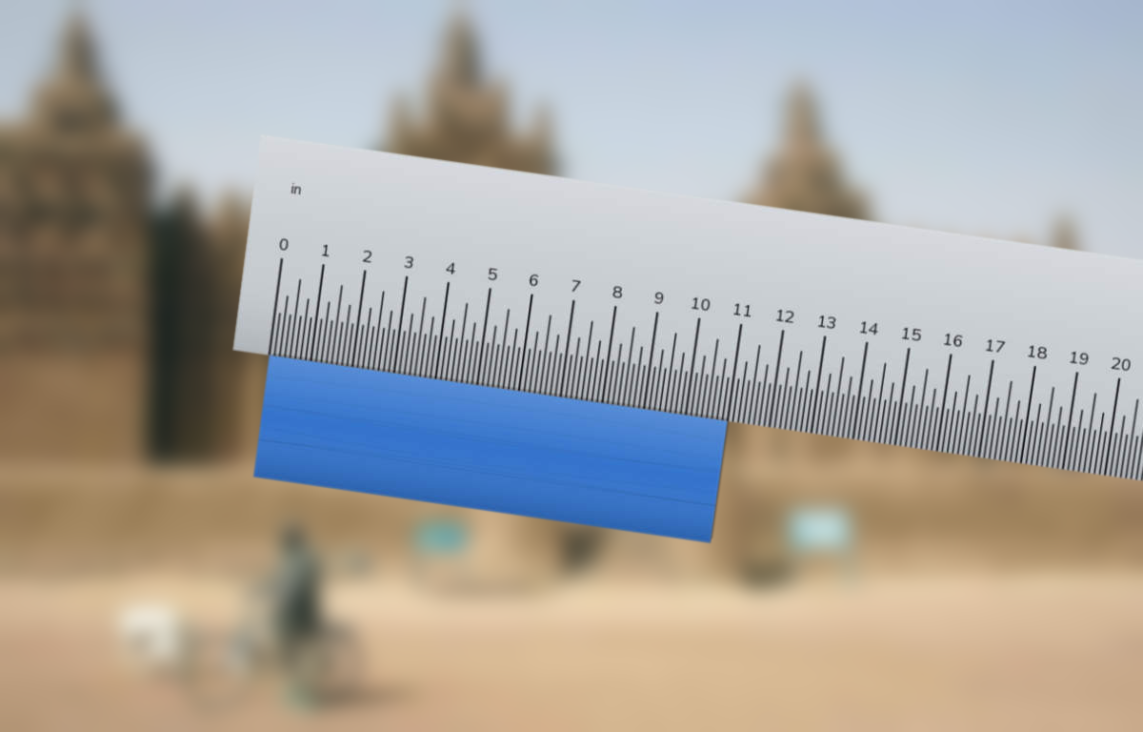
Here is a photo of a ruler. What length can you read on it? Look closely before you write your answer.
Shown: 11 in
